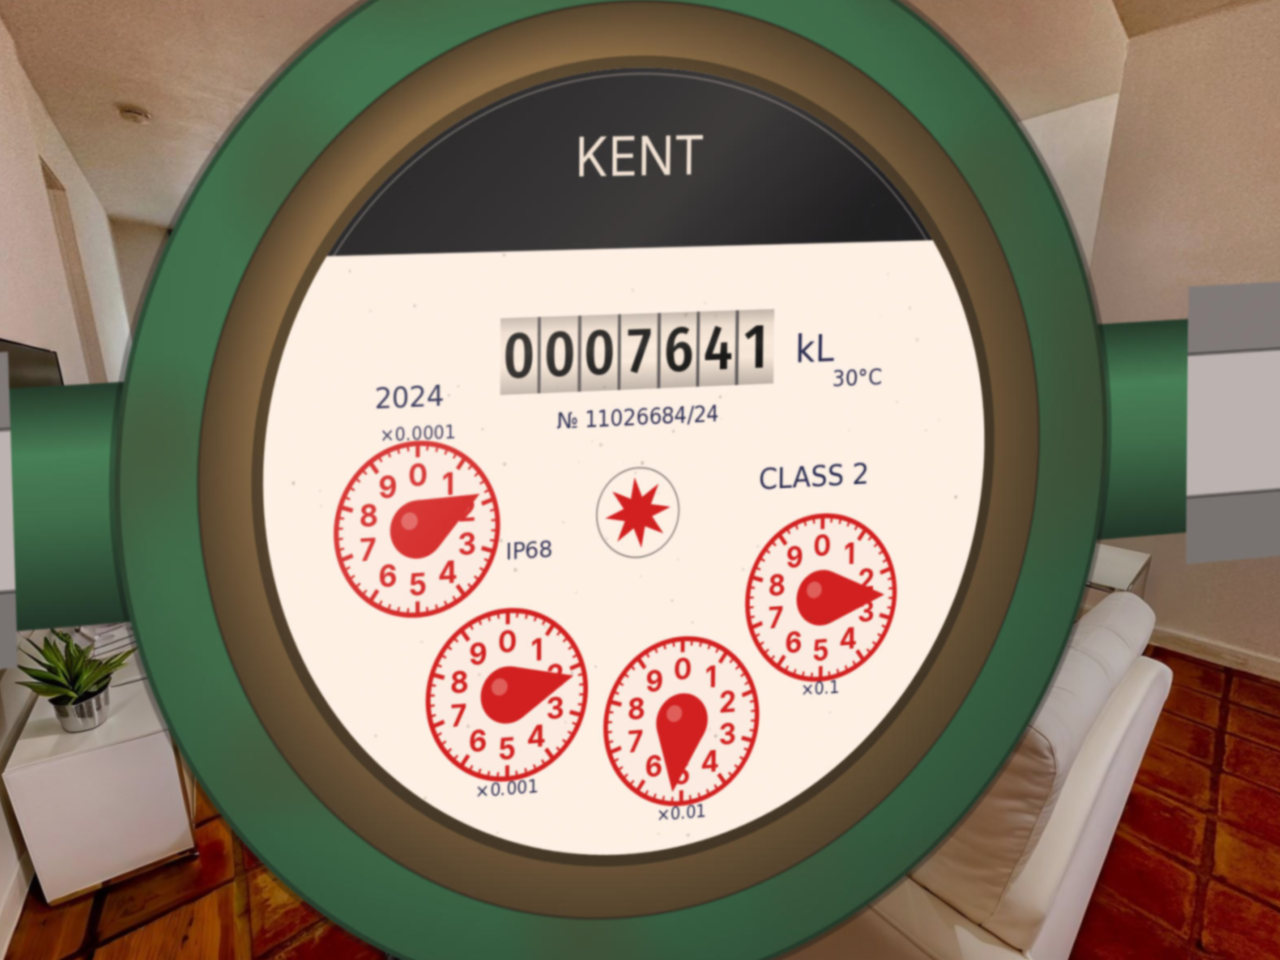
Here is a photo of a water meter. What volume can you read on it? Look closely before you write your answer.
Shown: 7641.2521 kL
